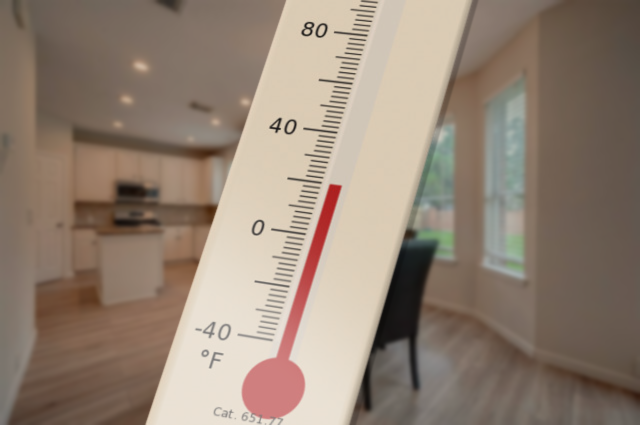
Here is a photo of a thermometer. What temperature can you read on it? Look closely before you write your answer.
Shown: 20 °F
